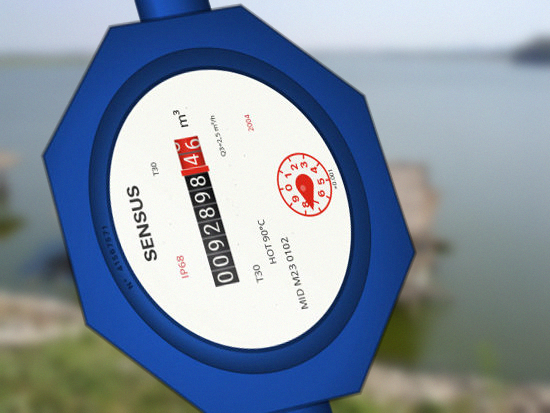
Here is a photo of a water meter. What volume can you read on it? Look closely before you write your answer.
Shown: 92898.457 m³
